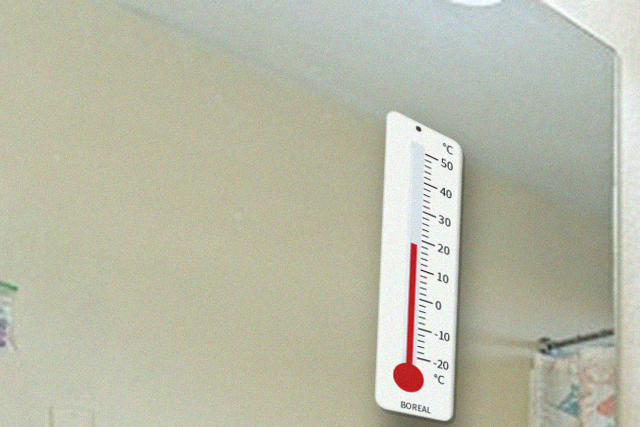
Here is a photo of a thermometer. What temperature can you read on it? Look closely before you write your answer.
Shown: 18 °C
